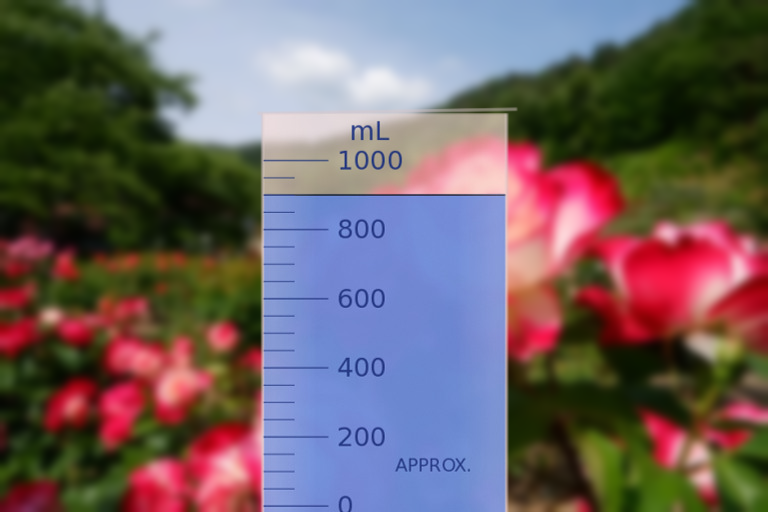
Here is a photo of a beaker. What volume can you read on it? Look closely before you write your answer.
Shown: 900 mL
